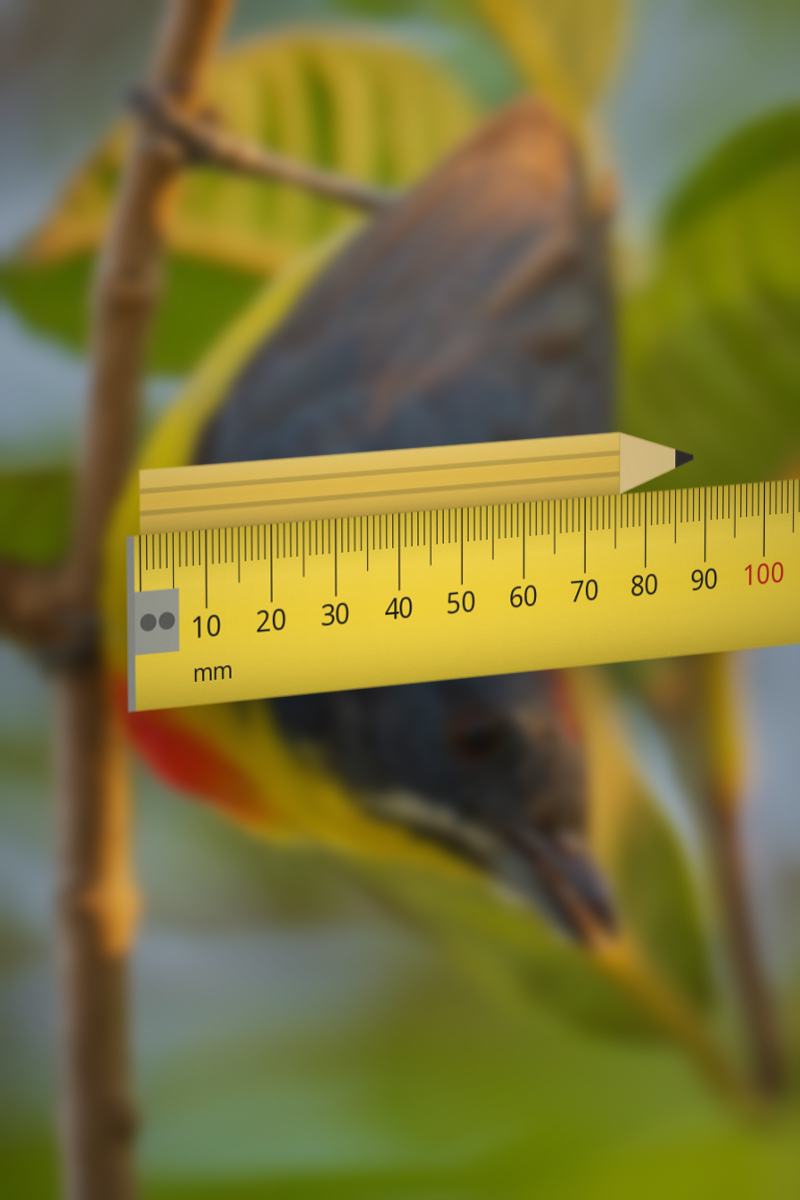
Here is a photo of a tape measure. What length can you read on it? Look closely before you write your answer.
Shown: 88 mm
